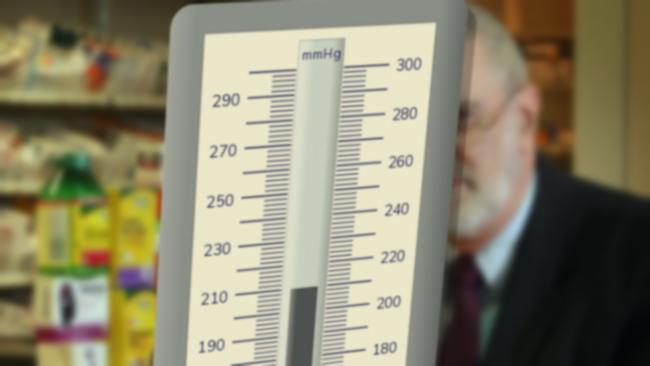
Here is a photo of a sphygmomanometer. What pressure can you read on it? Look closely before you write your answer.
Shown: 210 mmHg
